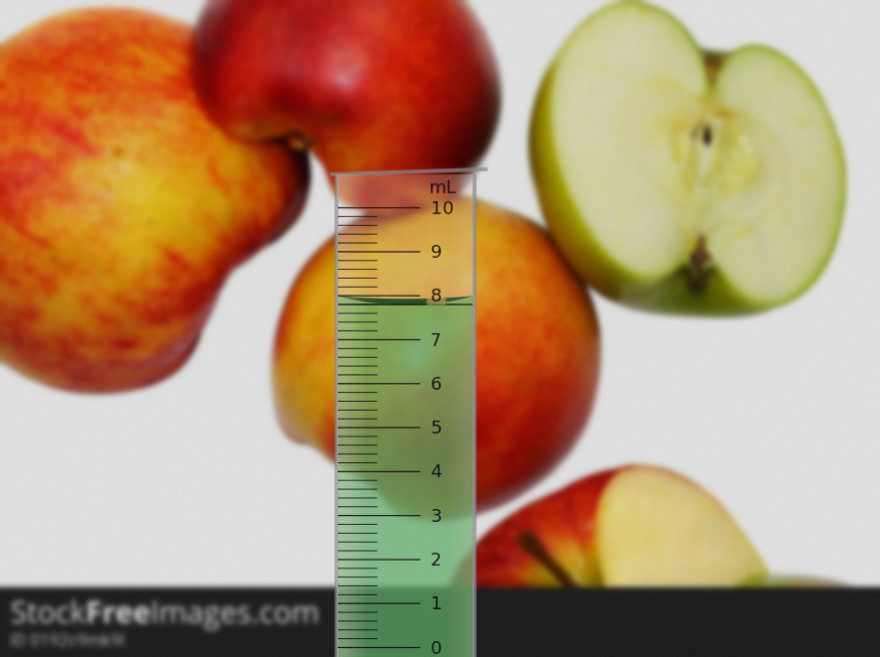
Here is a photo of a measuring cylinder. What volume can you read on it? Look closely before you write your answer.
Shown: 7.8 mL
